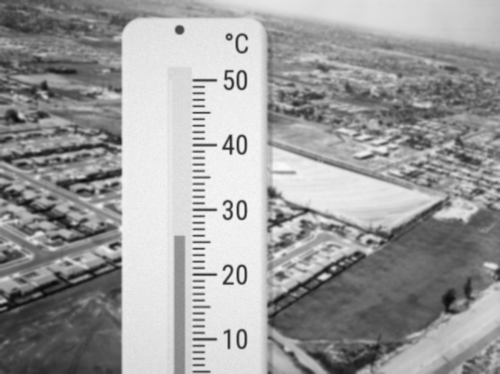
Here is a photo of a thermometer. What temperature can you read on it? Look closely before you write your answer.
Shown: 26 °C
